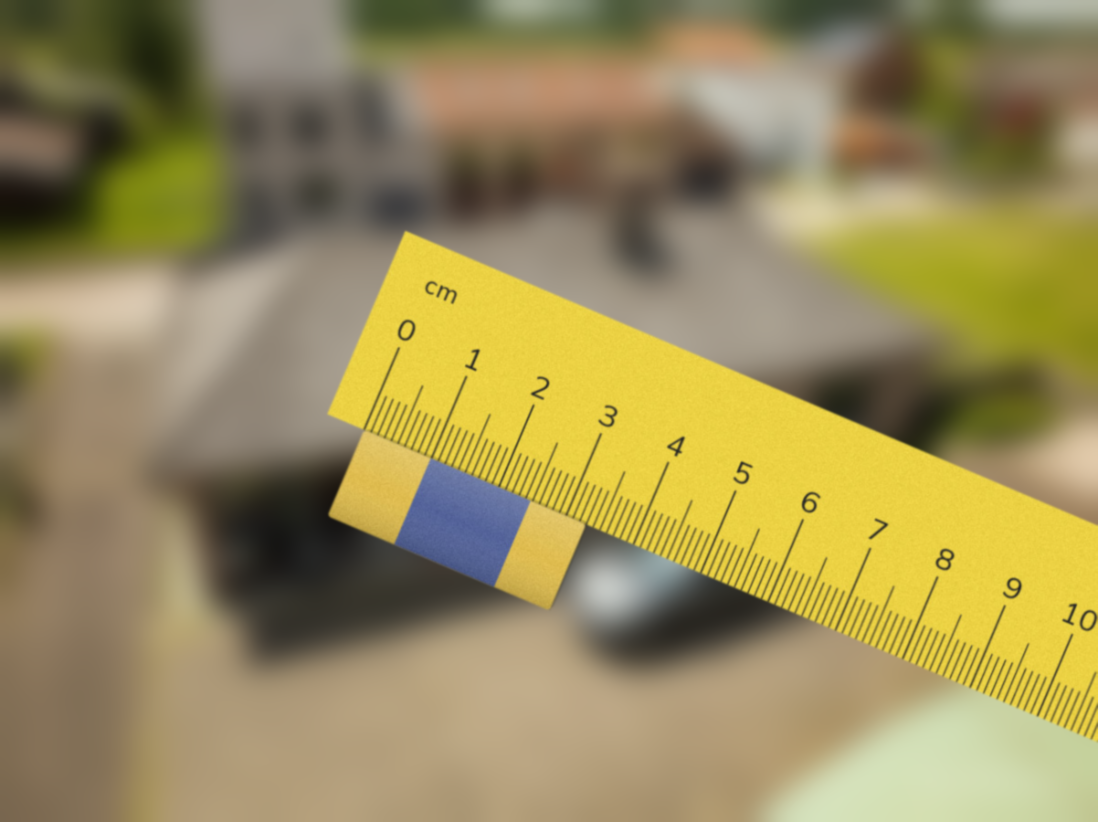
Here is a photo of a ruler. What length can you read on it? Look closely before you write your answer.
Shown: 3.3 cm
